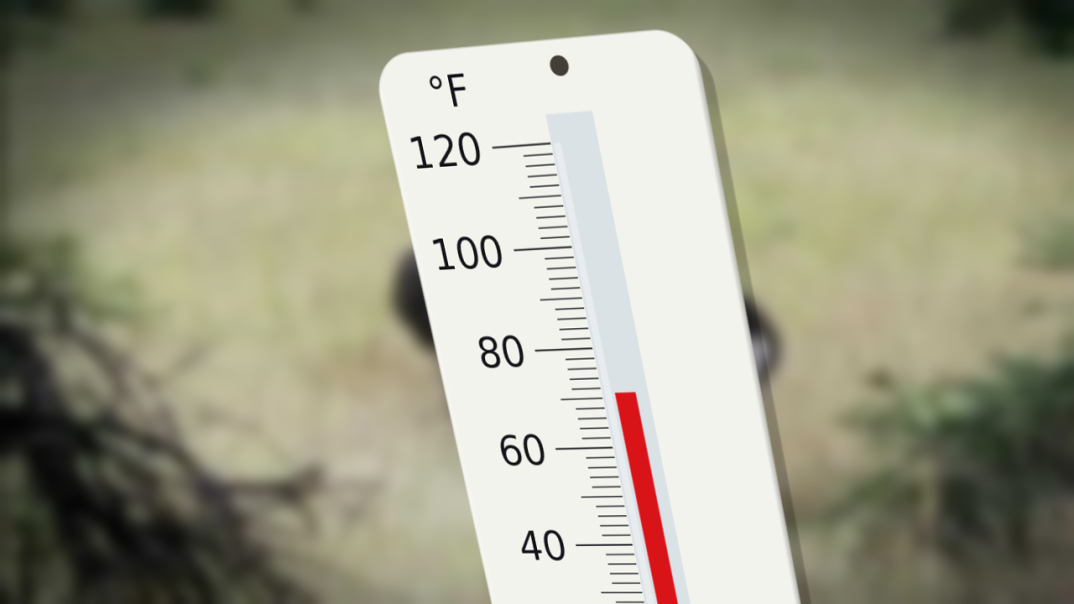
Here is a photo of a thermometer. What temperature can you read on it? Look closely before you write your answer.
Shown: 71 °F
